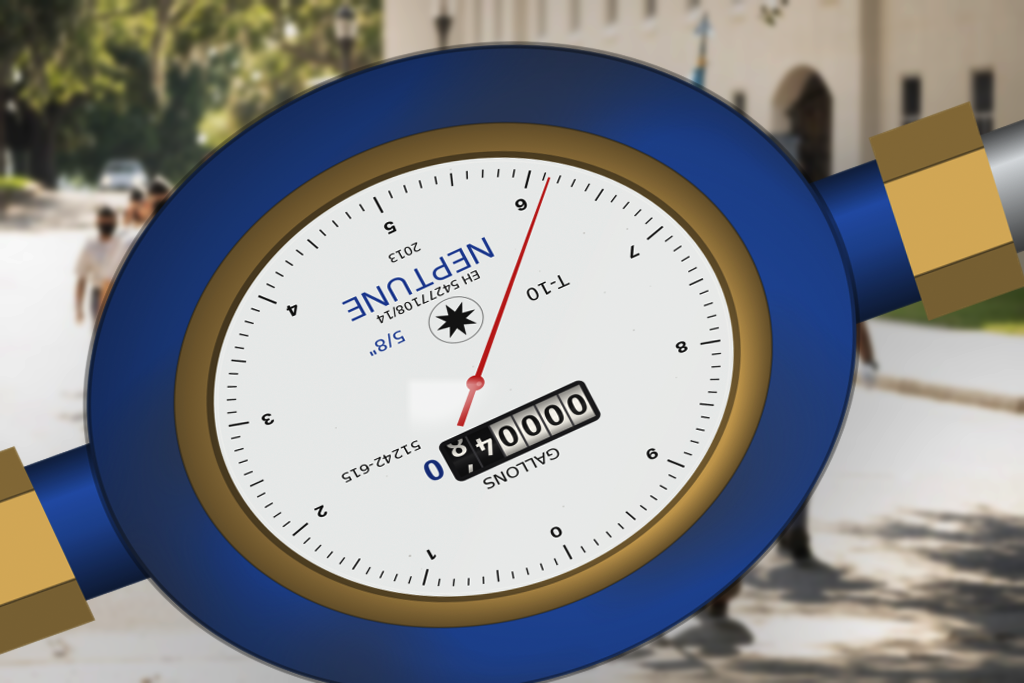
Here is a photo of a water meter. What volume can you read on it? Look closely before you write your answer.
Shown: 476.1 gal
